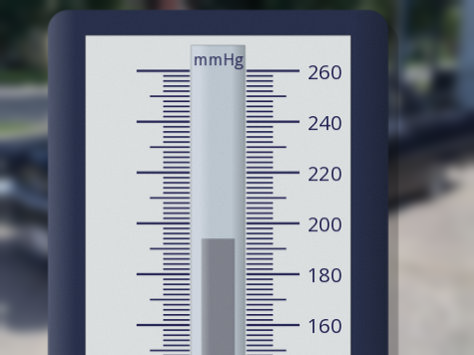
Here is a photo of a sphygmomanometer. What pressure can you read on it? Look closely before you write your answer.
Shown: 194 mmHg
